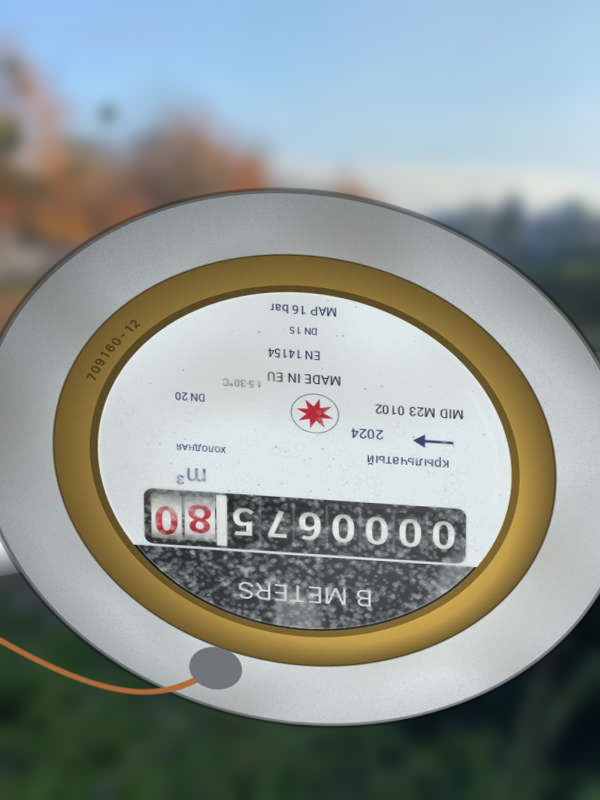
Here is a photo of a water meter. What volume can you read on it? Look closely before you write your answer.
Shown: 675.80 m³
